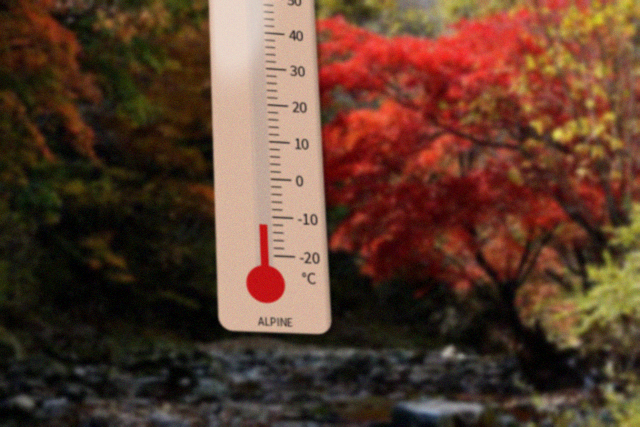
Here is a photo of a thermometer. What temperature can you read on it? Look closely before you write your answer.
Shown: -12 °C
